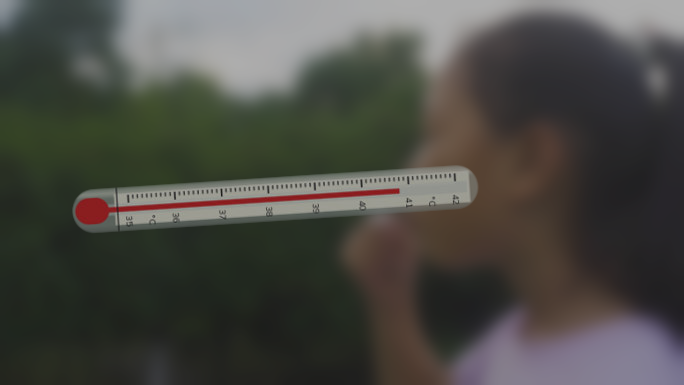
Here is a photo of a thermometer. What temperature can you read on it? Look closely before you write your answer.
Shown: 40.8 °C
